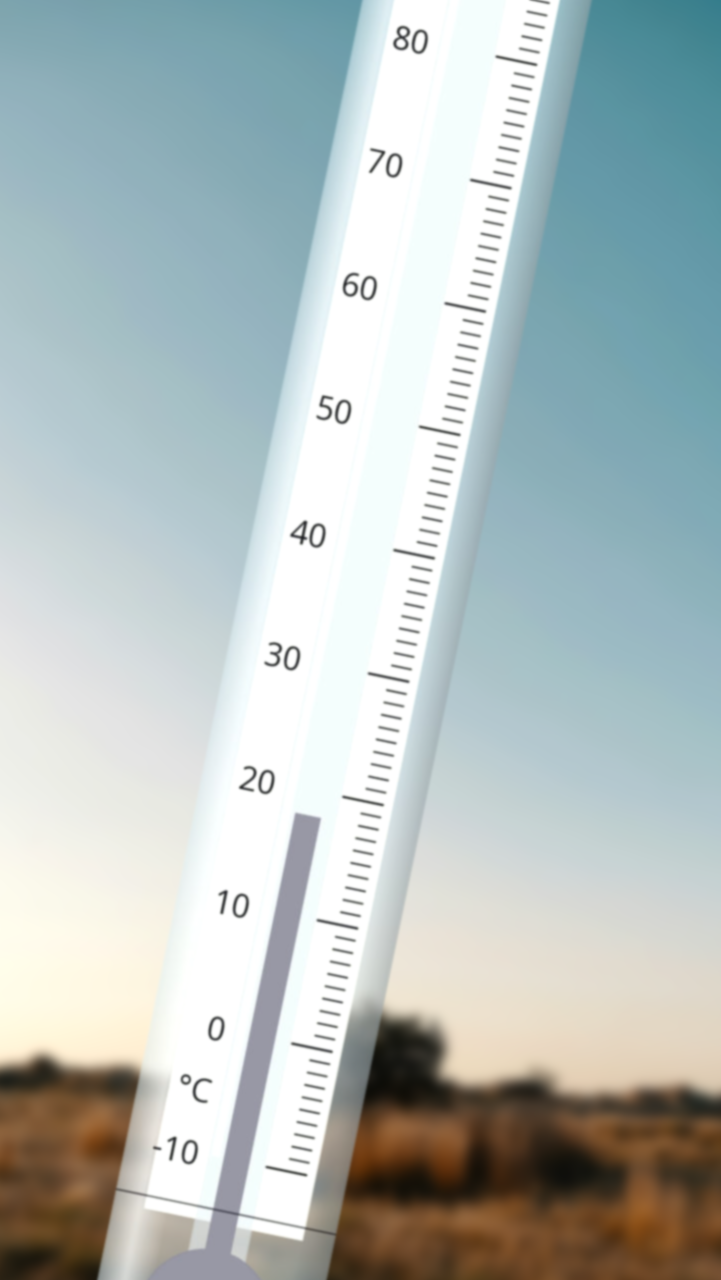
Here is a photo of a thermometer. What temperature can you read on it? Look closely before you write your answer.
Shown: 18 °C
